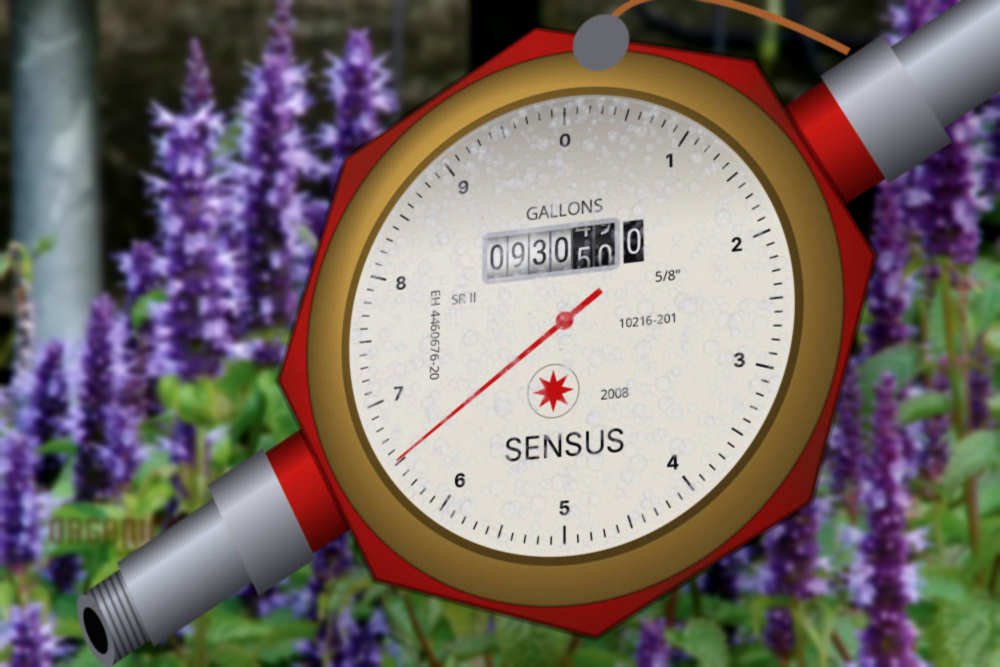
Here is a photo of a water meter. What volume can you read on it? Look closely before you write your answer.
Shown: 930496.5 gal
